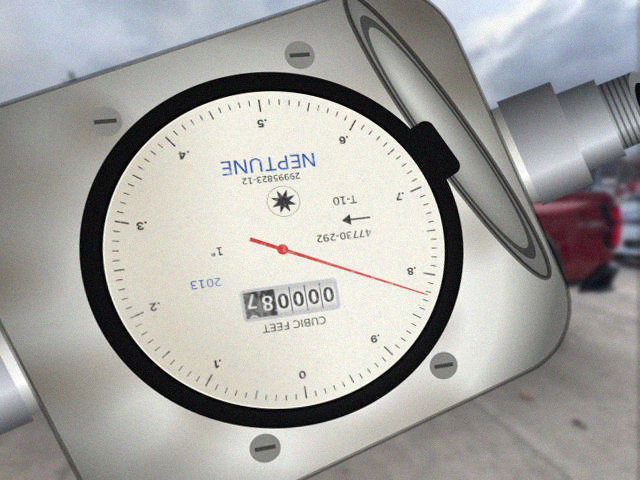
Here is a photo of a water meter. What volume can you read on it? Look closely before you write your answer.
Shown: 86.82 ft³
